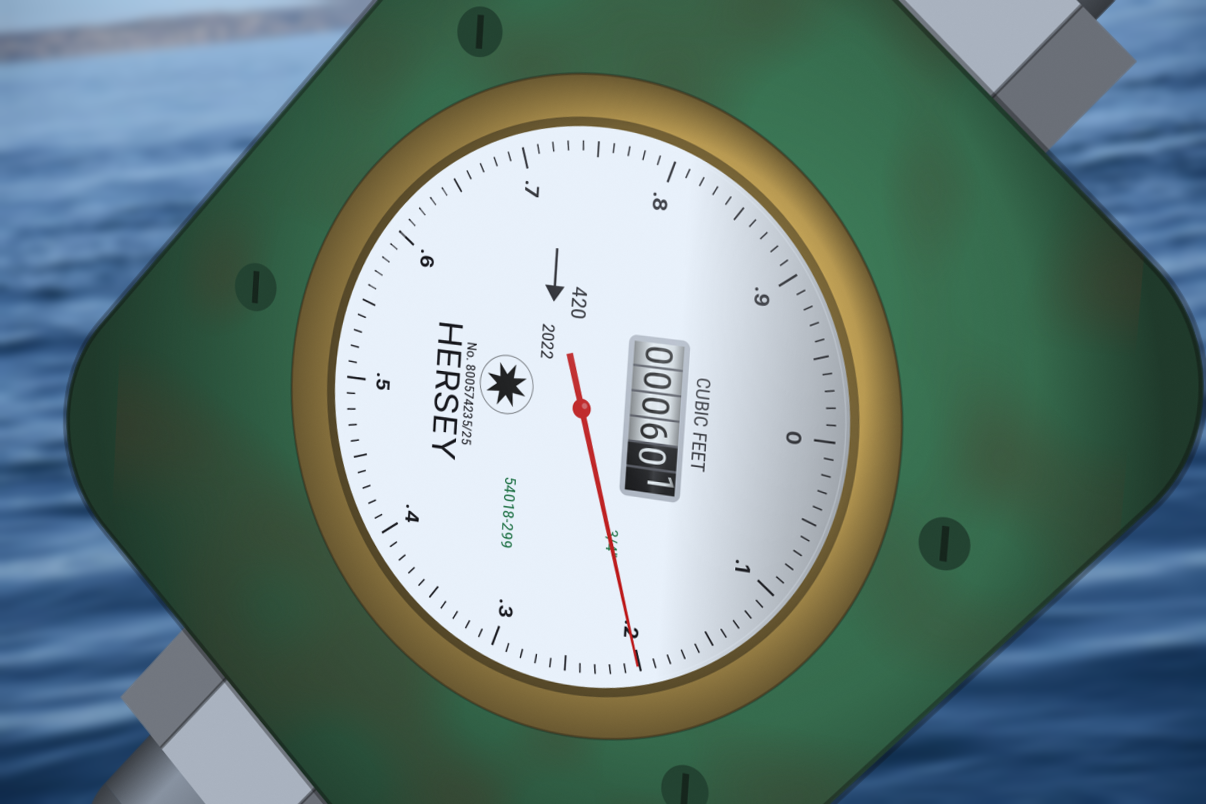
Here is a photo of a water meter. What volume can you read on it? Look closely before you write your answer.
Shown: 601.20 ft³
